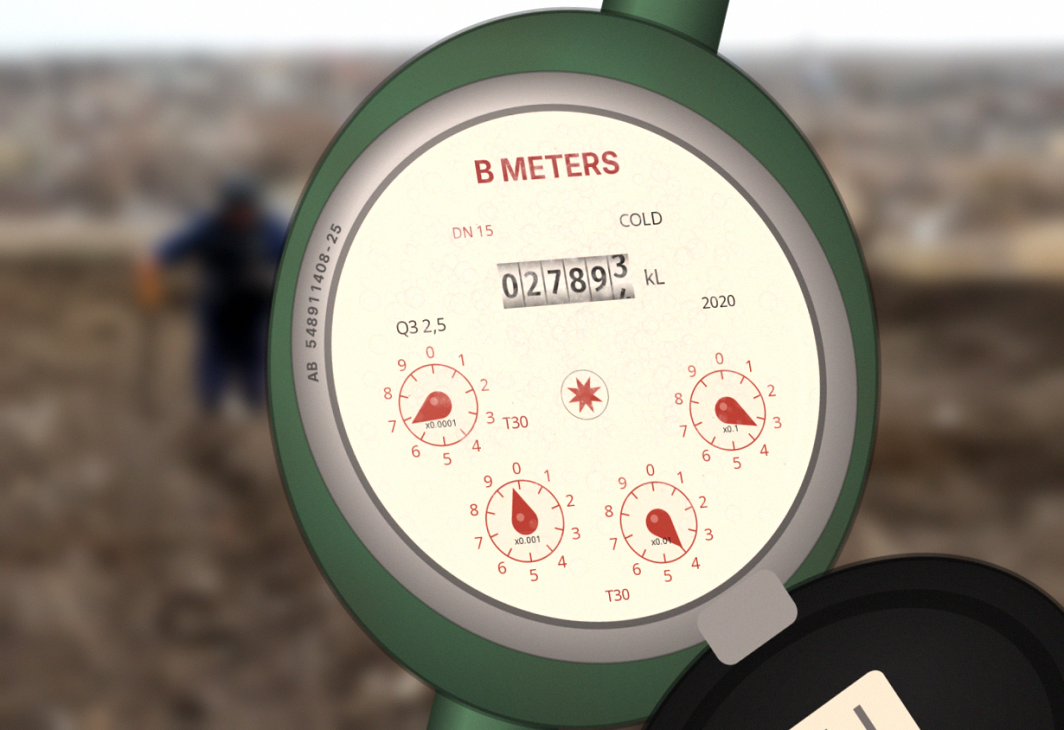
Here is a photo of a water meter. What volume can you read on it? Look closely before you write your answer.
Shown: 27893.3396 kL
